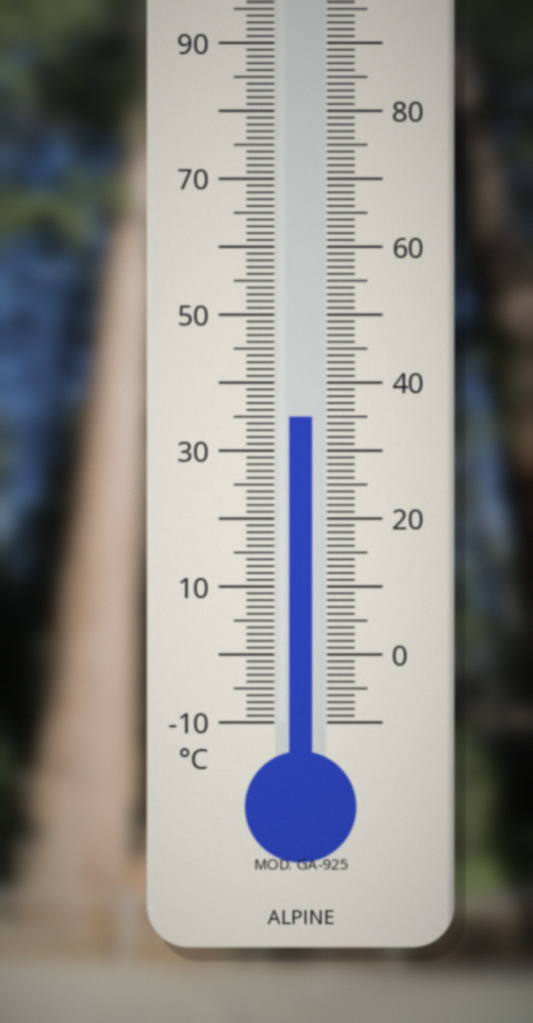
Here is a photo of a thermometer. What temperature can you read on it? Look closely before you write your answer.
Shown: 35 °C
